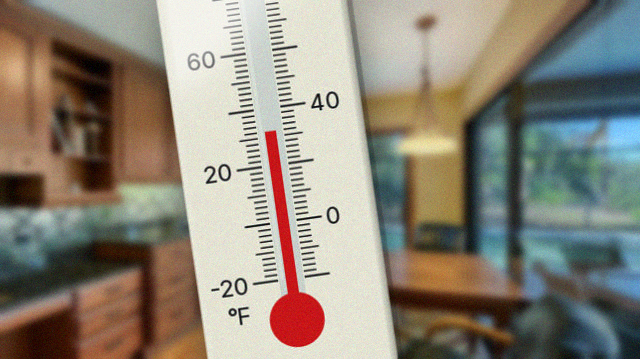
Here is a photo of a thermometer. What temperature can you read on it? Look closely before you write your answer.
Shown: 32 °F
